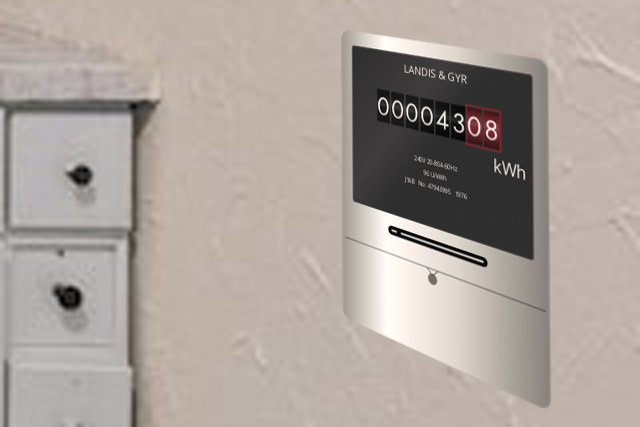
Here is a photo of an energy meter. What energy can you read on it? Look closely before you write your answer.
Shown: 43.08 kWh
